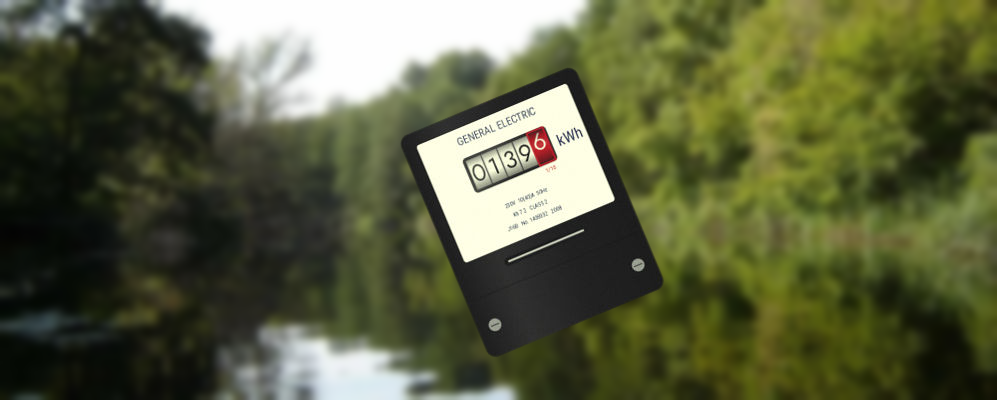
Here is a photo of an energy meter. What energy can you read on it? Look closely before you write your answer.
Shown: 139.6 kWh
